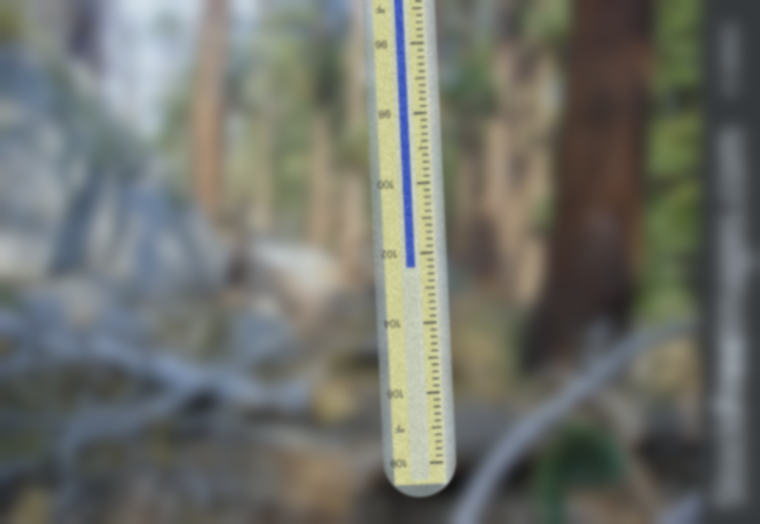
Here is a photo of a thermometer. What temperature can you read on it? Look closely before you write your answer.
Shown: 102.4 °F
